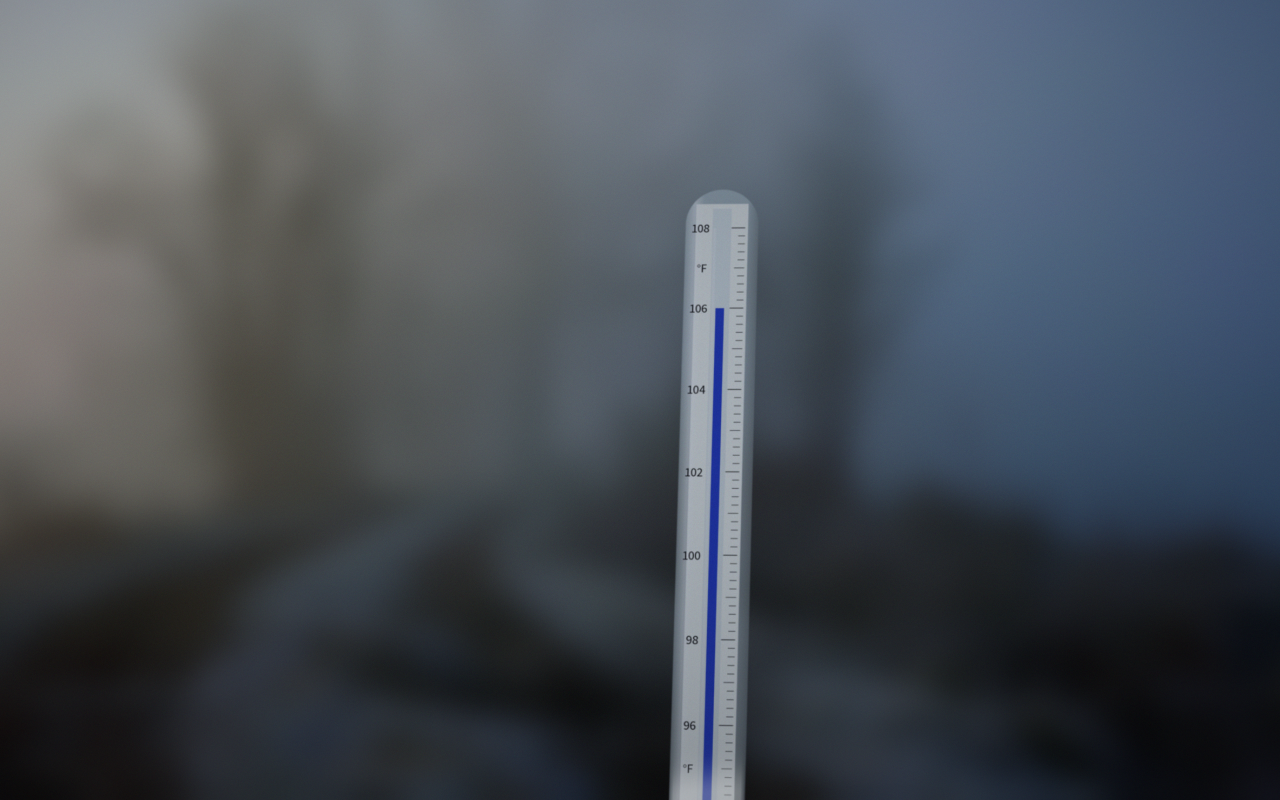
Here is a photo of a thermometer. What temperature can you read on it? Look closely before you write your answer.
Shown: 106 °F
